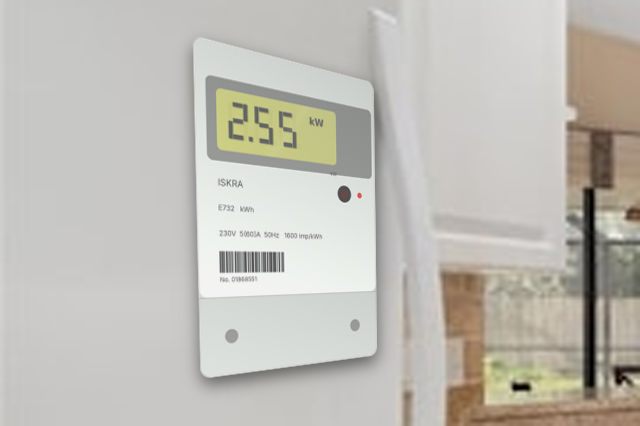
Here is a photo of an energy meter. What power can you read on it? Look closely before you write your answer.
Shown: 2.55 kW
